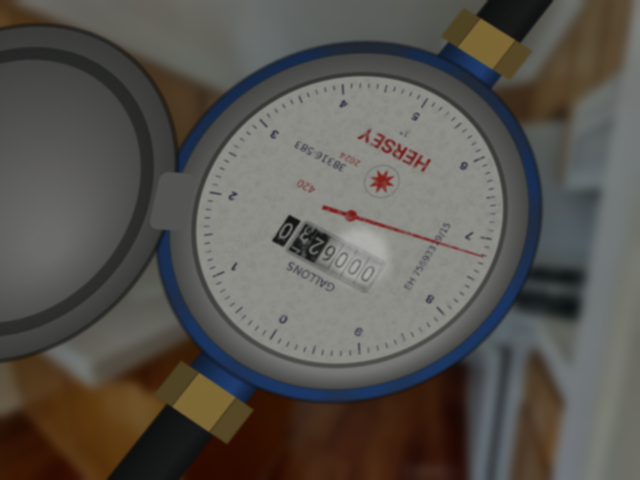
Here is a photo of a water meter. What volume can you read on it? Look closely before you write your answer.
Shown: 6227.2 gal
